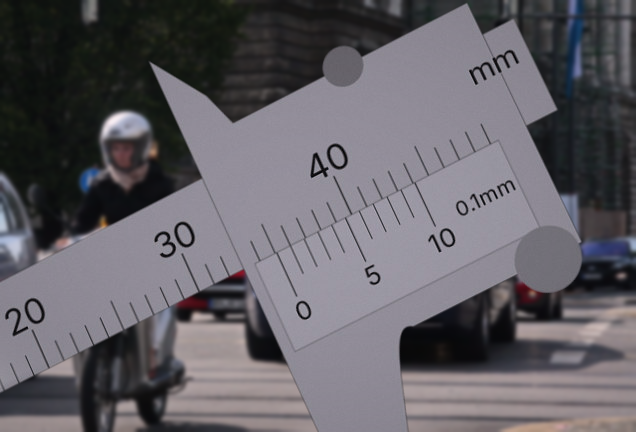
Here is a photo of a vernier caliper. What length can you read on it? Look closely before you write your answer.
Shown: 35.1 mm
